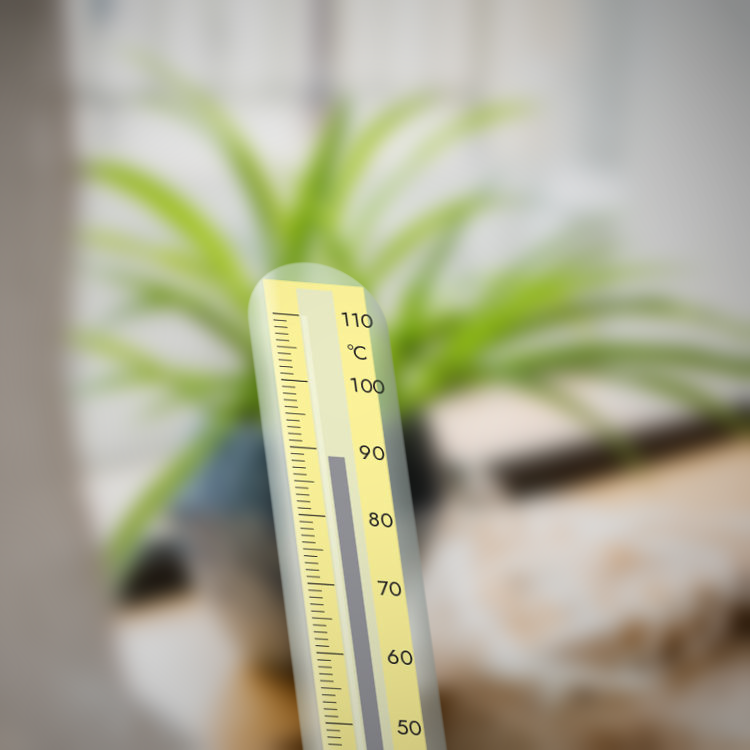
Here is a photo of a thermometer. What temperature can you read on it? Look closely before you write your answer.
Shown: 89 °C
